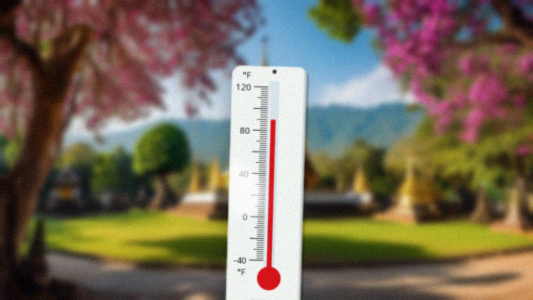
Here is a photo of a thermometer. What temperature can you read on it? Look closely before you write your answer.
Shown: 90 °F
